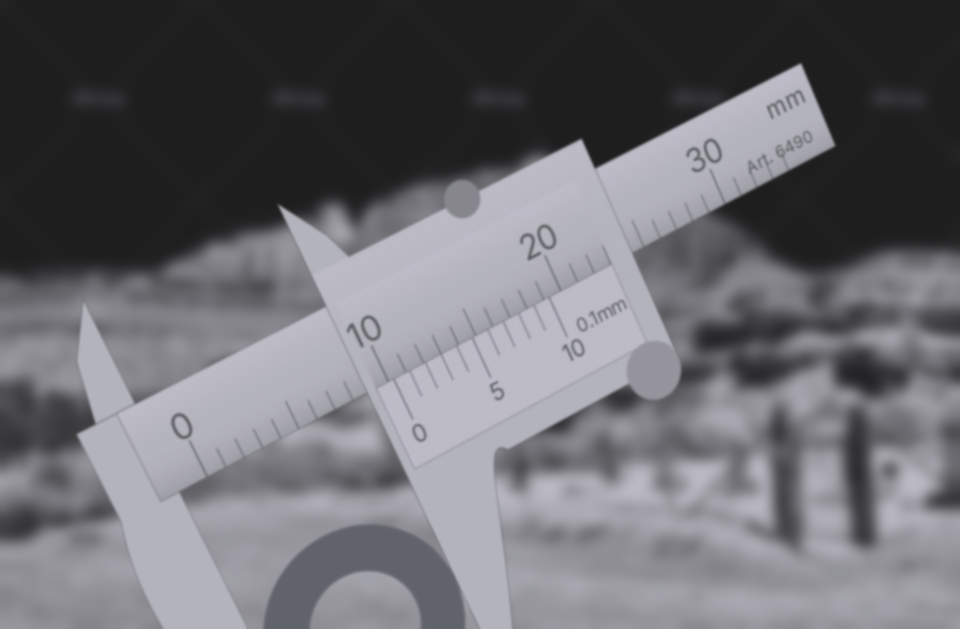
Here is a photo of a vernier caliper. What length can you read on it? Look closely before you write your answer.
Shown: 10.3 mm
